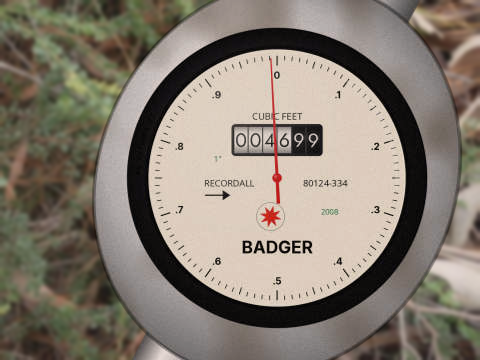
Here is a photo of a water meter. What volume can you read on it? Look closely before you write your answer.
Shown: 4698.99 ft³
